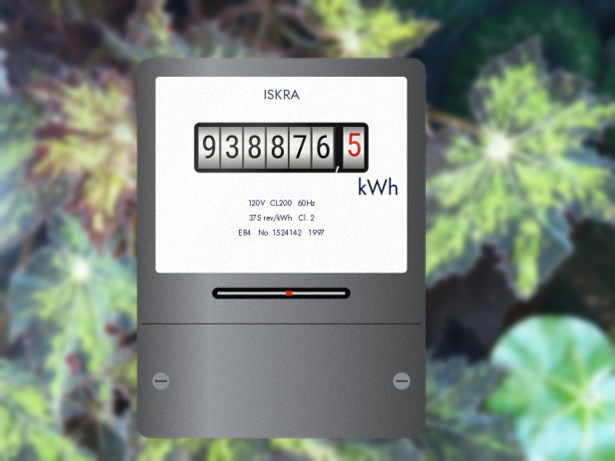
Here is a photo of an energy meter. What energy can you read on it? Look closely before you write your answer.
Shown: 938876.5 kWh
